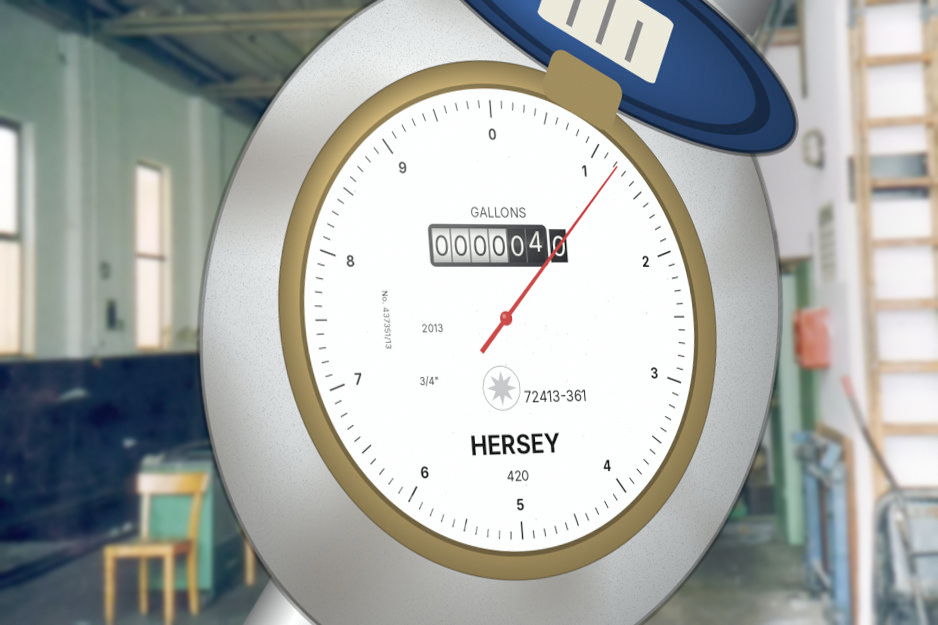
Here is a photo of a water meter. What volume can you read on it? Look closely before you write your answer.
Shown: 41.2 gal
